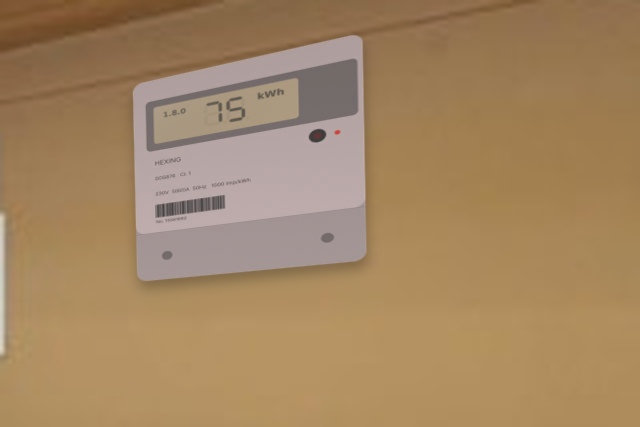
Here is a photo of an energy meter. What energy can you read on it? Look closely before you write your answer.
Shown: 75 kWh
